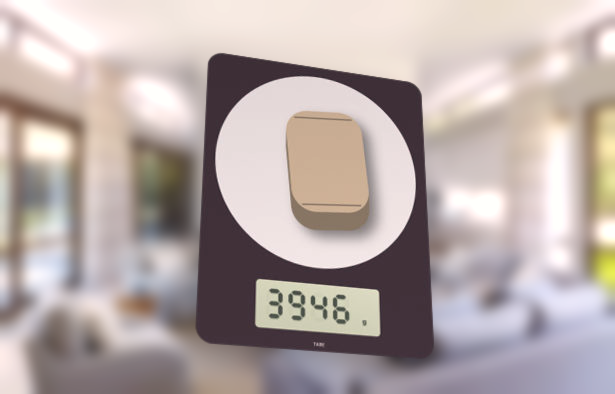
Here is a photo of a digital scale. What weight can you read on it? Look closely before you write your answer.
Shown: 3946 g
